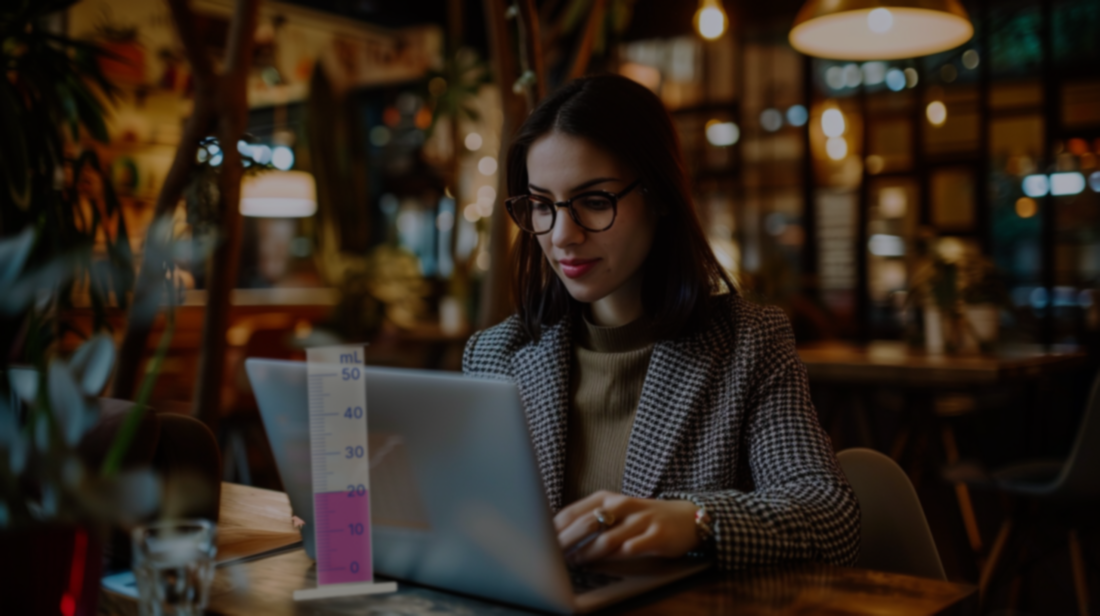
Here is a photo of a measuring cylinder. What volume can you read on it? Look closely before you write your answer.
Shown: 20 mL
